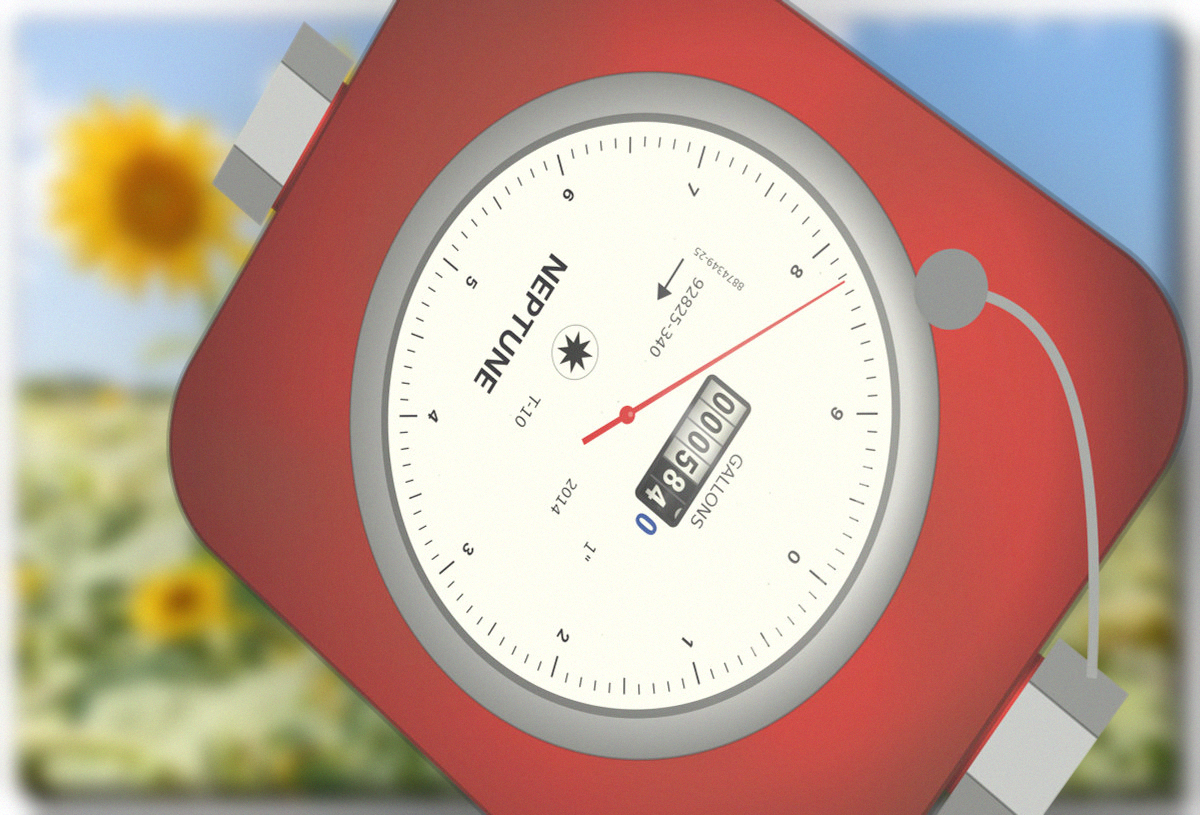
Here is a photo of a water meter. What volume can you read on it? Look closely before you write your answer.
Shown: 5838.2 gal
